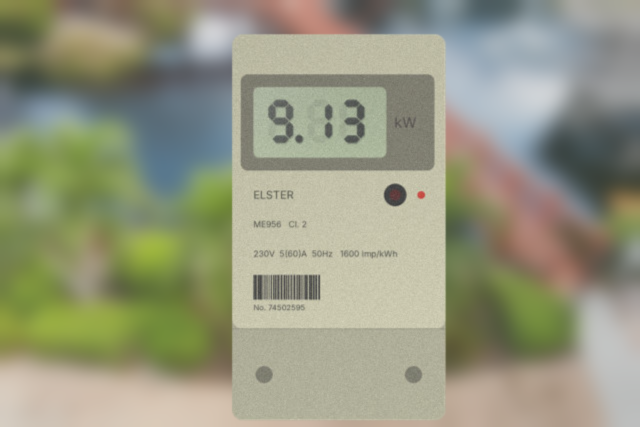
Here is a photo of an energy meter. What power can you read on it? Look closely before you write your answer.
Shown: 9.13 kW
